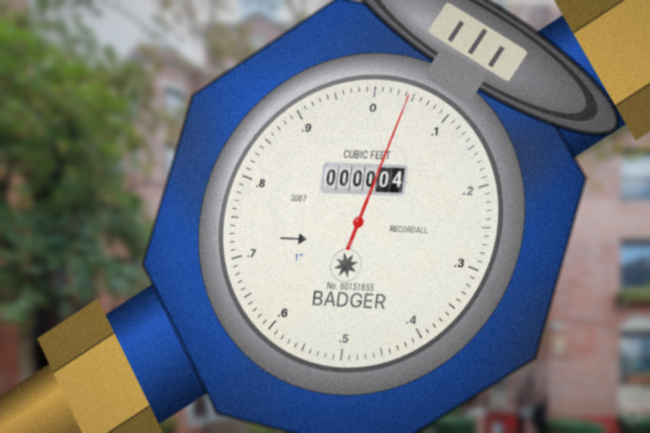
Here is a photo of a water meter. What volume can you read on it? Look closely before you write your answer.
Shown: 4.04 ft³
